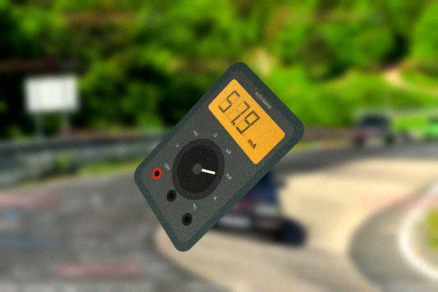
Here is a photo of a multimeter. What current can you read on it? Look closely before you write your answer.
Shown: 57.9 mA
